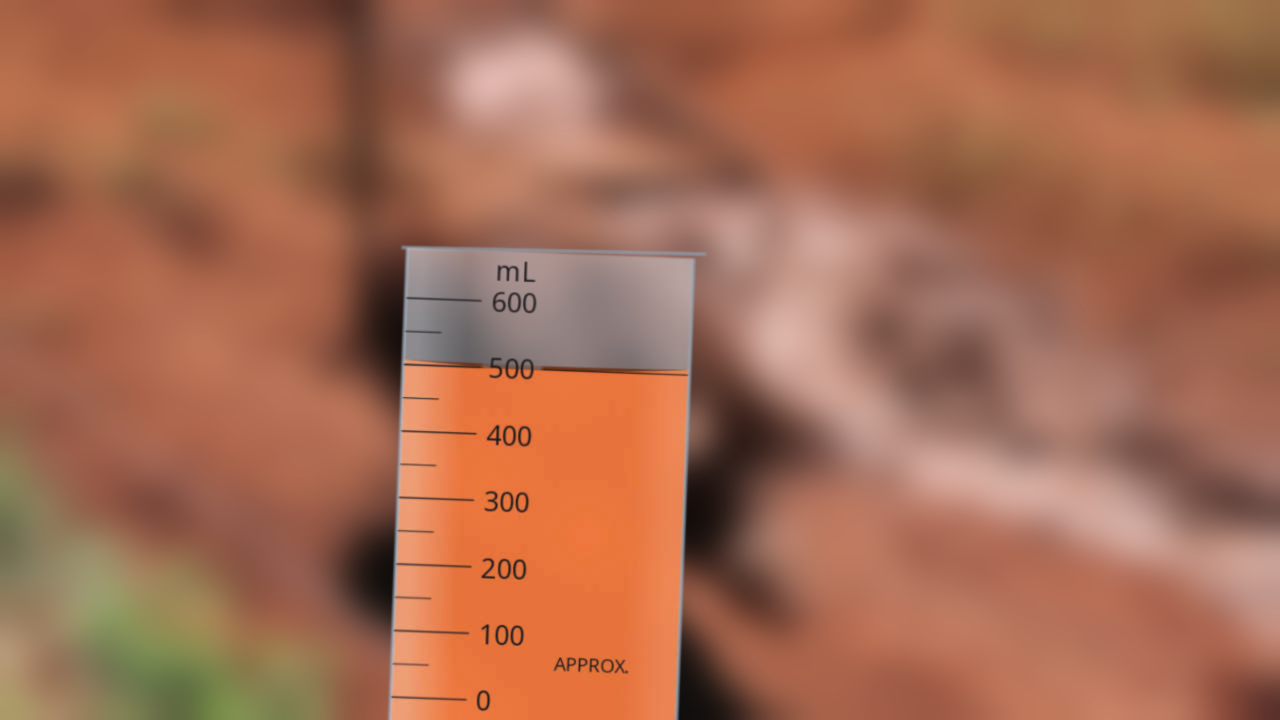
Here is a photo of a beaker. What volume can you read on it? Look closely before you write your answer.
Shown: 500 mL
